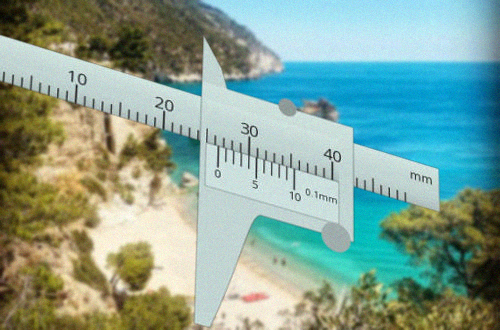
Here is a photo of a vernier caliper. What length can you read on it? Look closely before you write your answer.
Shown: 26.4 mm
